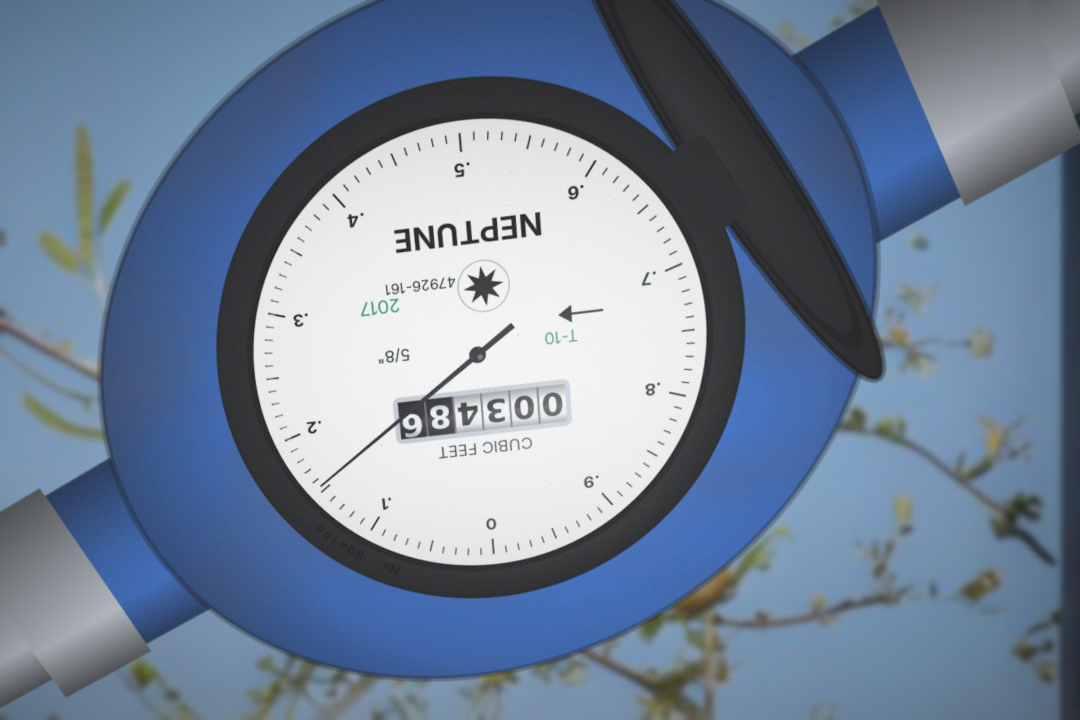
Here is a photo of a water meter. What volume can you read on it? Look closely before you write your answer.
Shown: 3486.15 ft³
